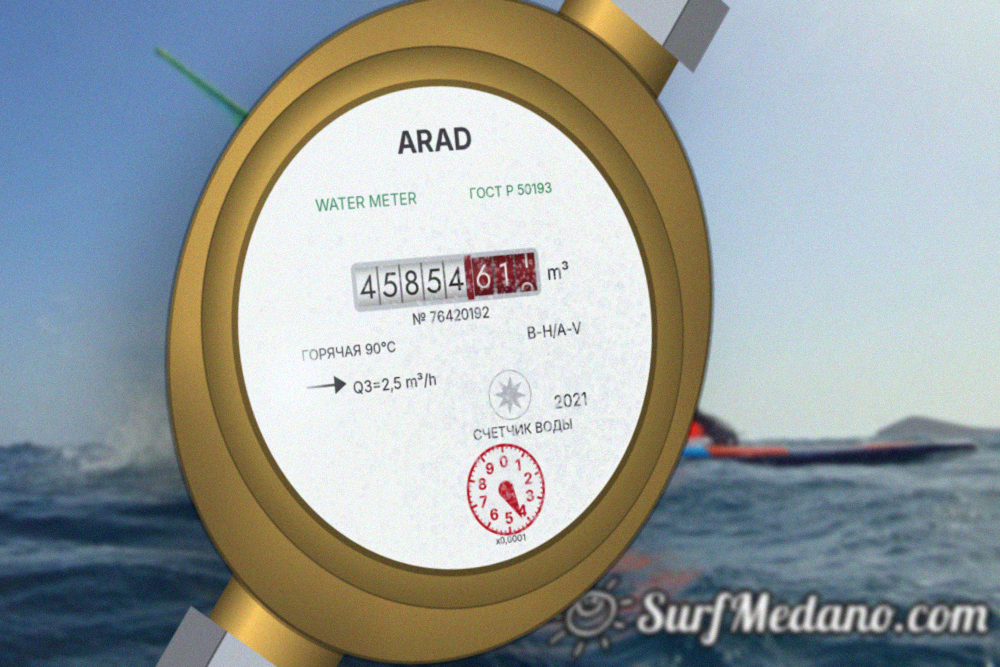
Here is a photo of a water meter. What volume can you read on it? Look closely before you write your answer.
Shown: 45854.6114 m³
